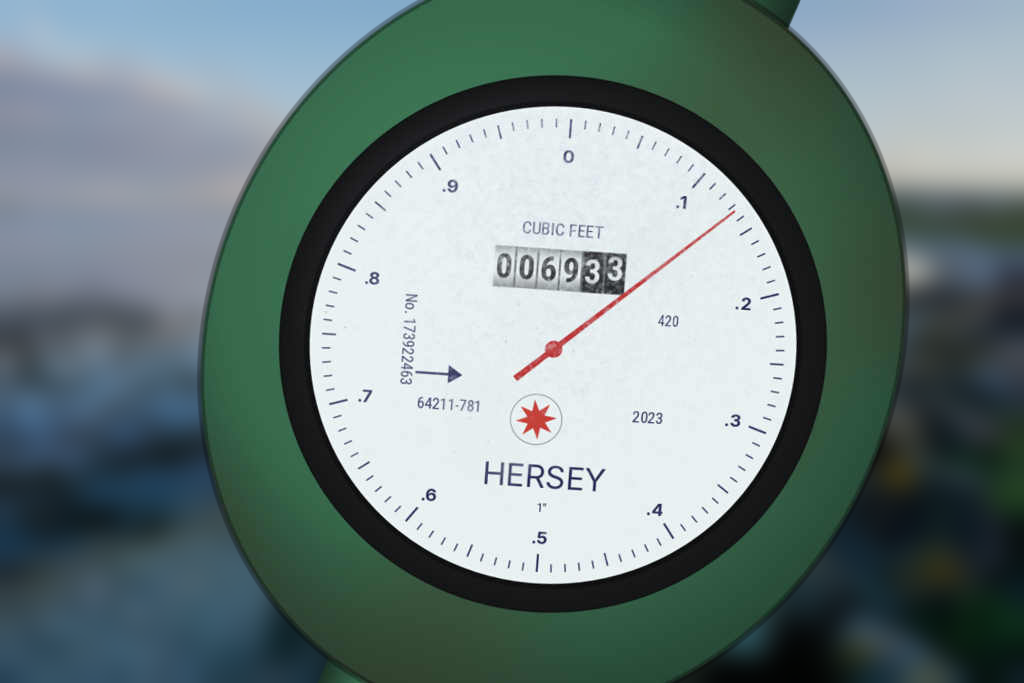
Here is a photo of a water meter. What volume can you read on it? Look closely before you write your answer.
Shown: 6933.13 ft³
